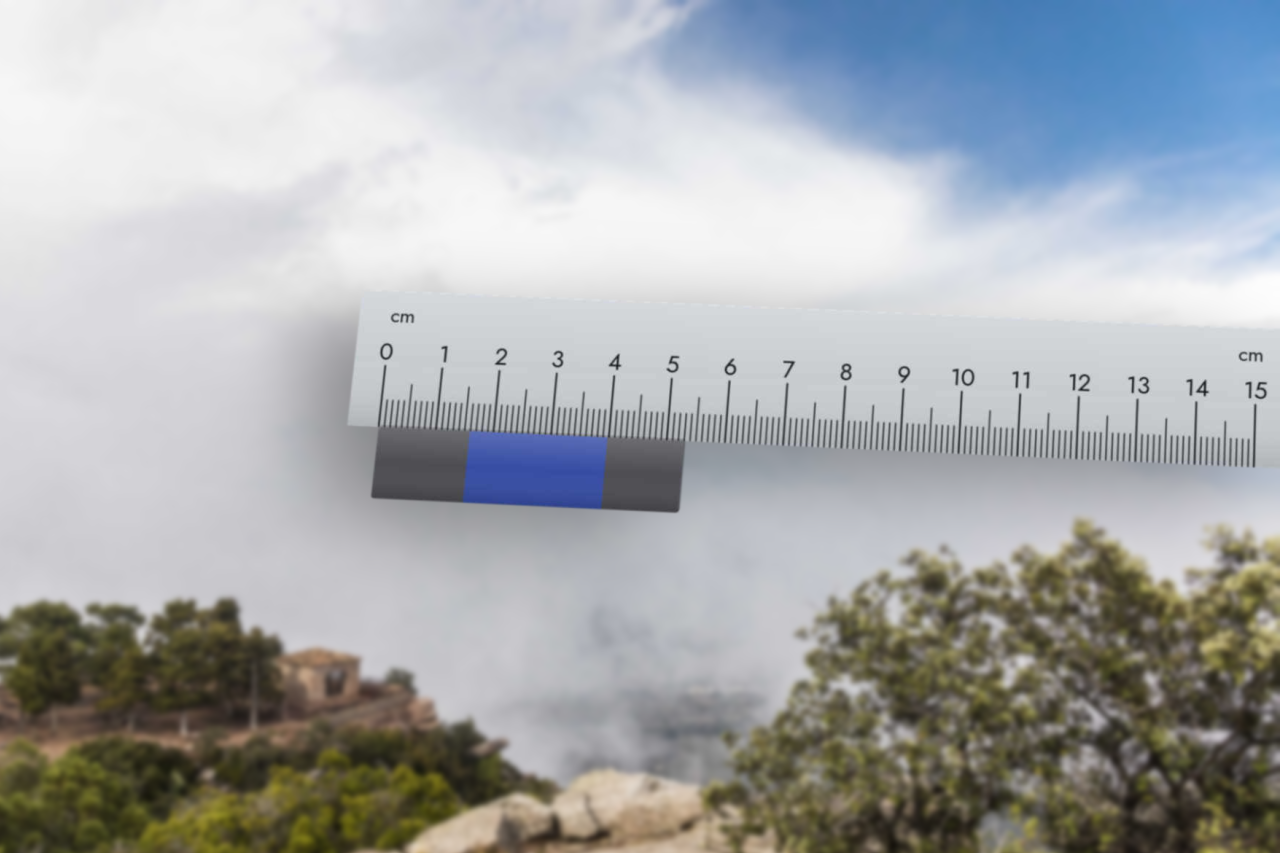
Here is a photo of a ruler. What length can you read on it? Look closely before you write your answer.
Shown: 5.3 cm
